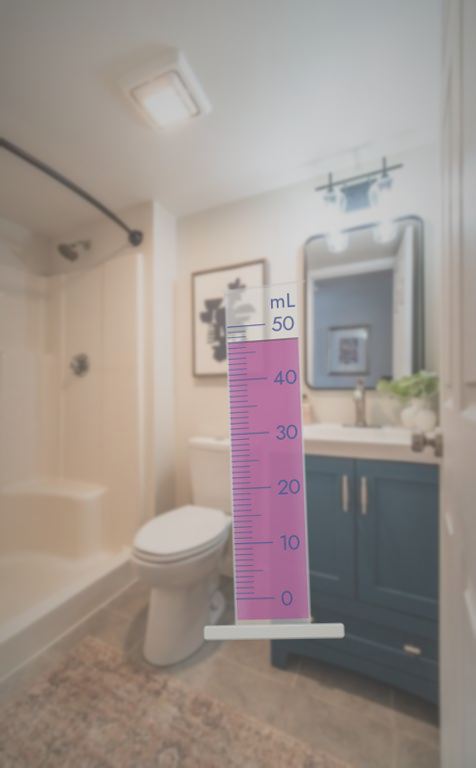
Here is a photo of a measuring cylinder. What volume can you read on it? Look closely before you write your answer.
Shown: 47 mL
